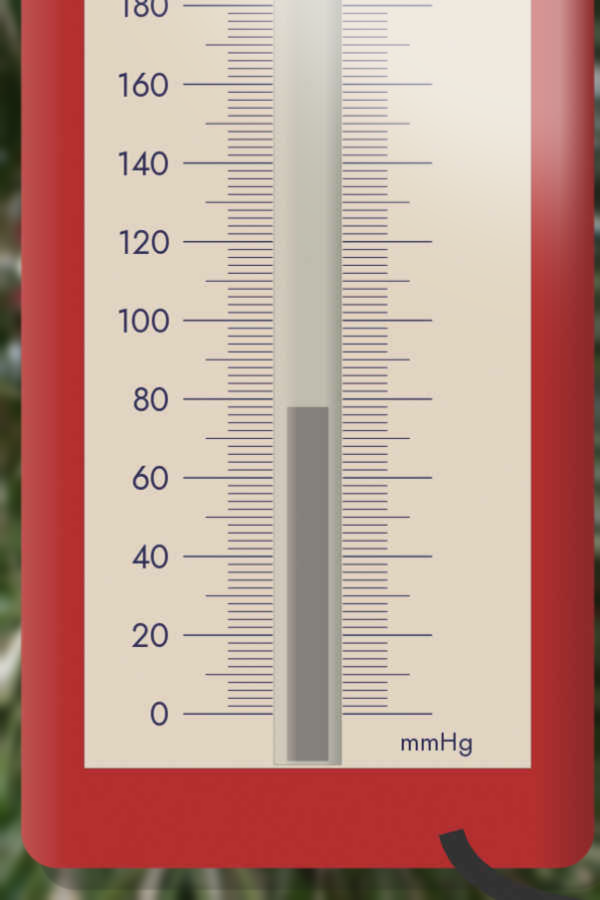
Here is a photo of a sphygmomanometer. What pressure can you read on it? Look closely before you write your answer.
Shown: 78 mmHg
